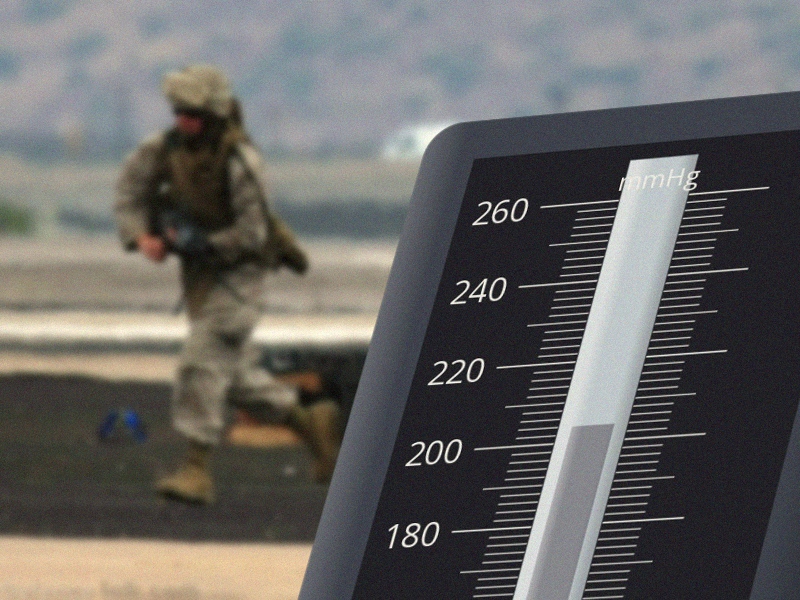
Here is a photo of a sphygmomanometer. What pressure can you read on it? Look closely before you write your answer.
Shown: 204 mmHg
